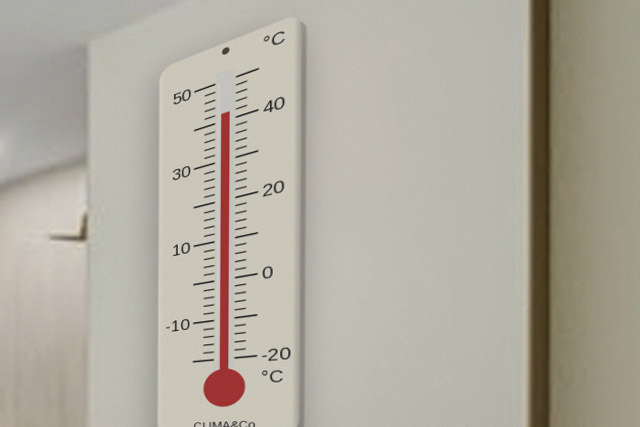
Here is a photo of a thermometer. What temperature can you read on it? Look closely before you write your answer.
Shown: 42 °C
